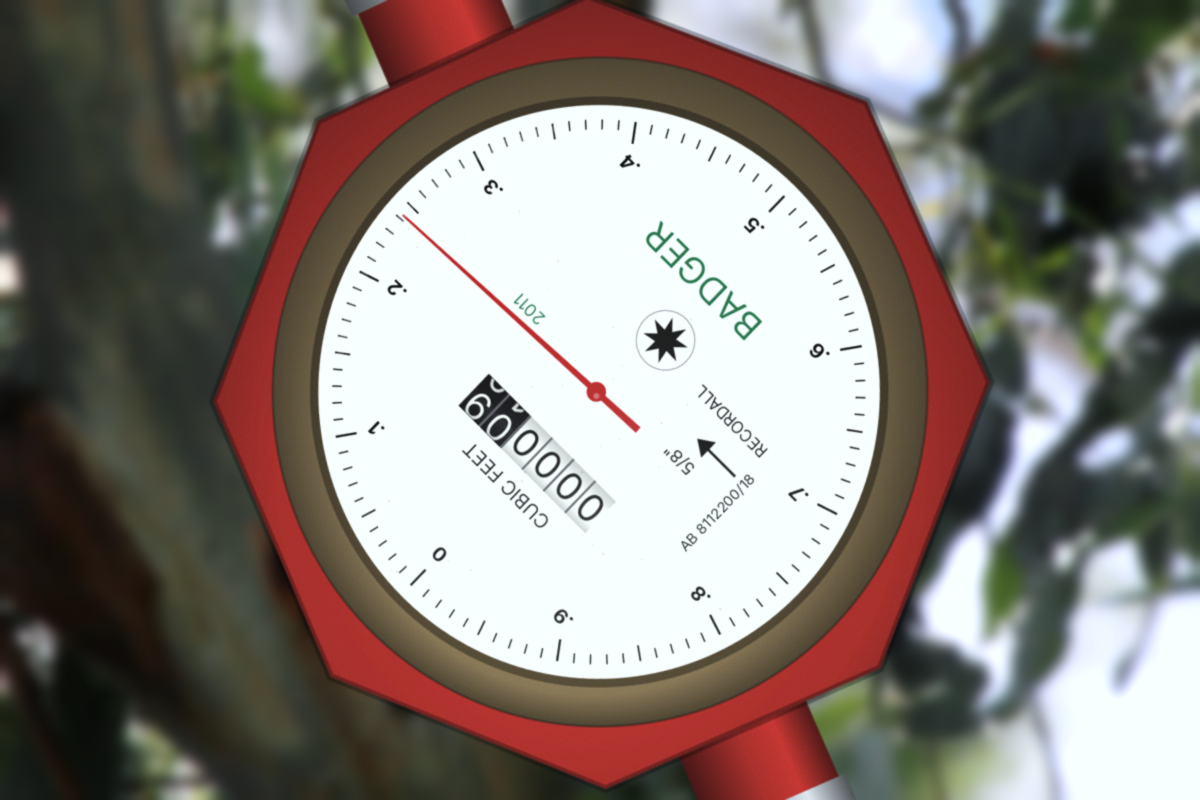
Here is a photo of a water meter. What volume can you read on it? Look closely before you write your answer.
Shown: 9.24 ft³
